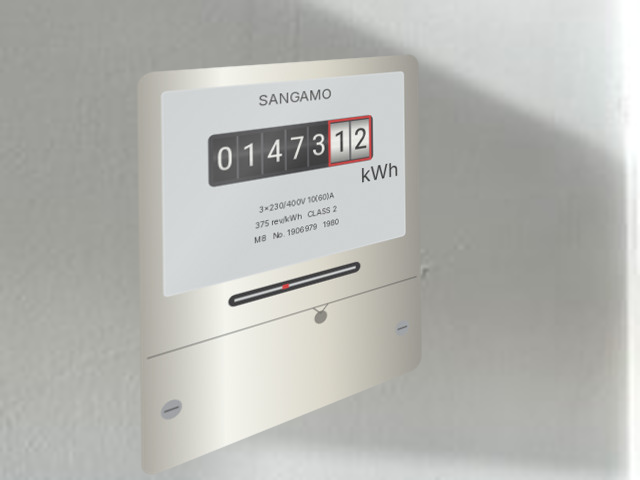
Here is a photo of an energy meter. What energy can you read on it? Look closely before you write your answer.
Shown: 1473.12 kWh
